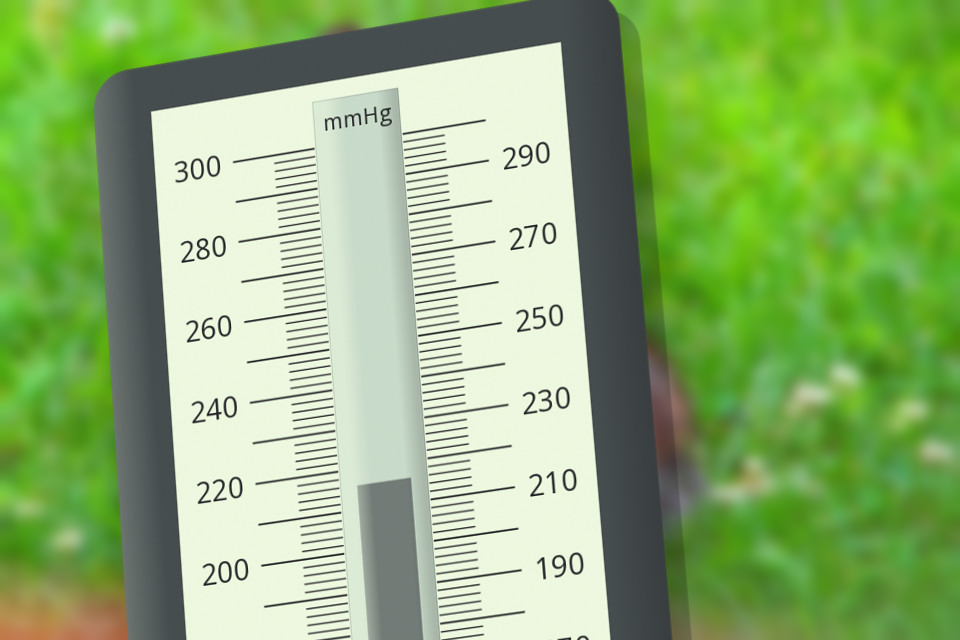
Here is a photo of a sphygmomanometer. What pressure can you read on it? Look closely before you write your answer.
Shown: 216 mmHg
